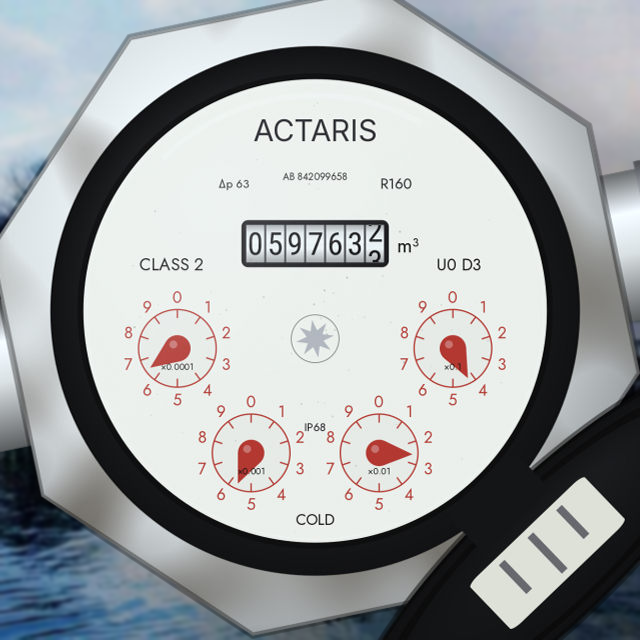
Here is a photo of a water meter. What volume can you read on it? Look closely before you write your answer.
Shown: 597632.4256 m³
